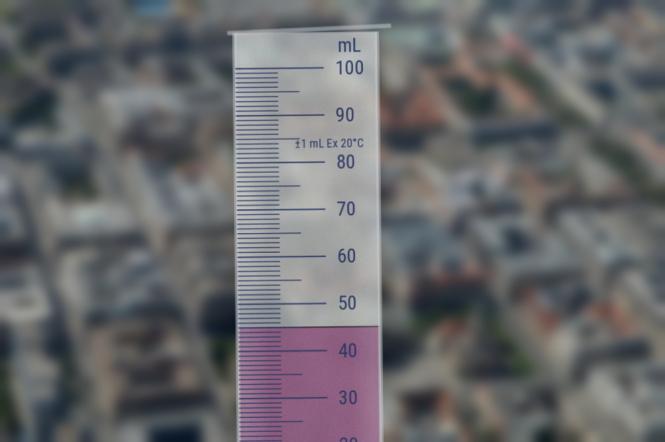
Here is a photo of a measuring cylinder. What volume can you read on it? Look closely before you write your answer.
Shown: 45 mL
